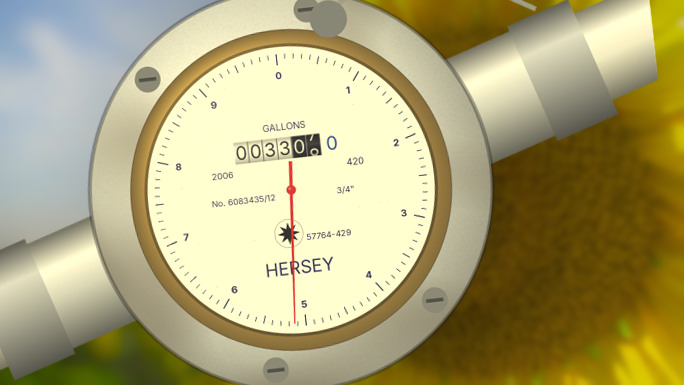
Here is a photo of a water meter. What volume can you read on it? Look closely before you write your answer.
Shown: 33075.1 gal
